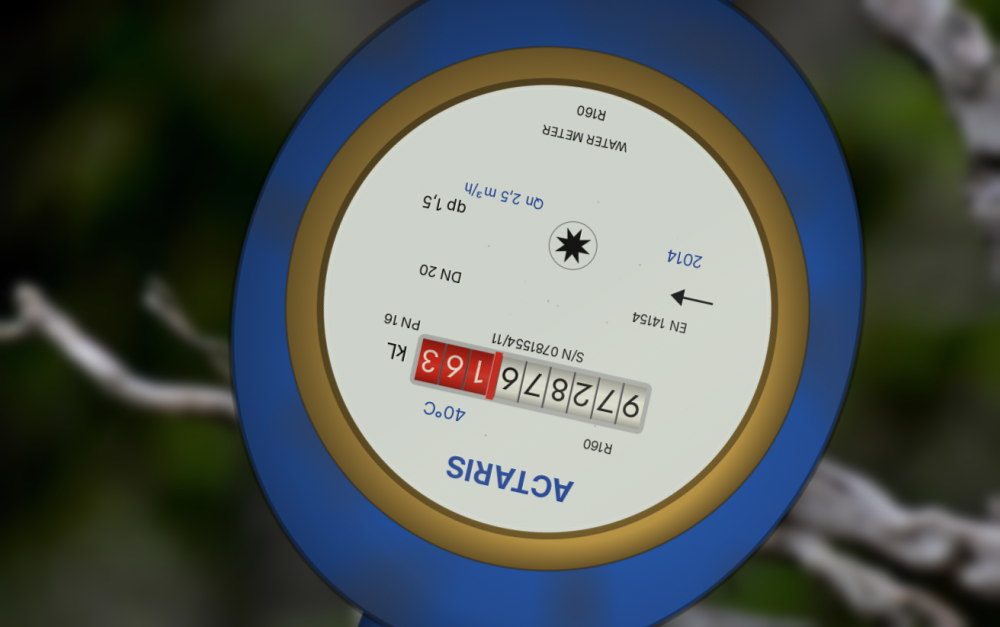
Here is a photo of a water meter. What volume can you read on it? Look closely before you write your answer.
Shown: 972876.163 kL
